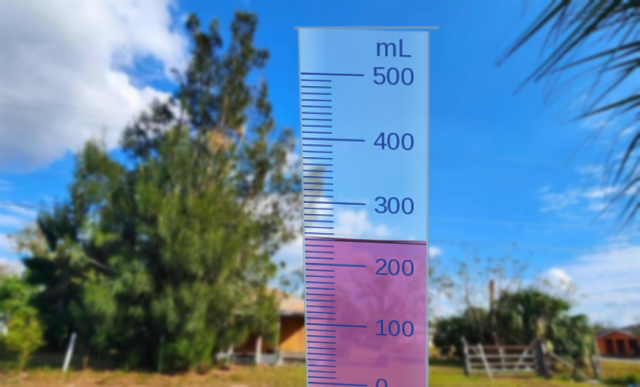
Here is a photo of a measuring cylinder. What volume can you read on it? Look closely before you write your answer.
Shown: 240 mL
